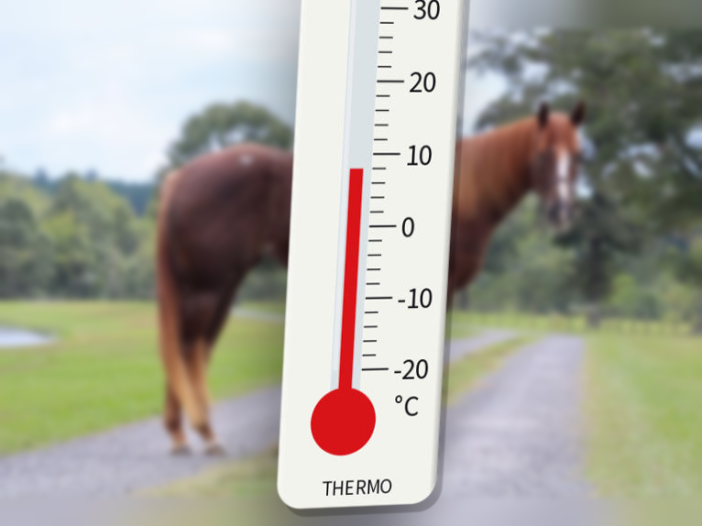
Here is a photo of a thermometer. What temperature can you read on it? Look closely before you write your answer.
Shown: 8 °C
